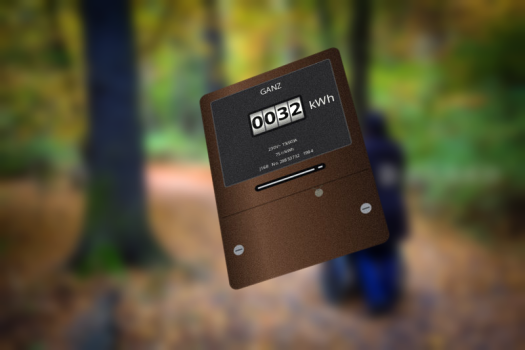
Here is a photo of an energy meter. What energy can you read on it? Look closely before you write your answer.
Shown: 32 kWh
